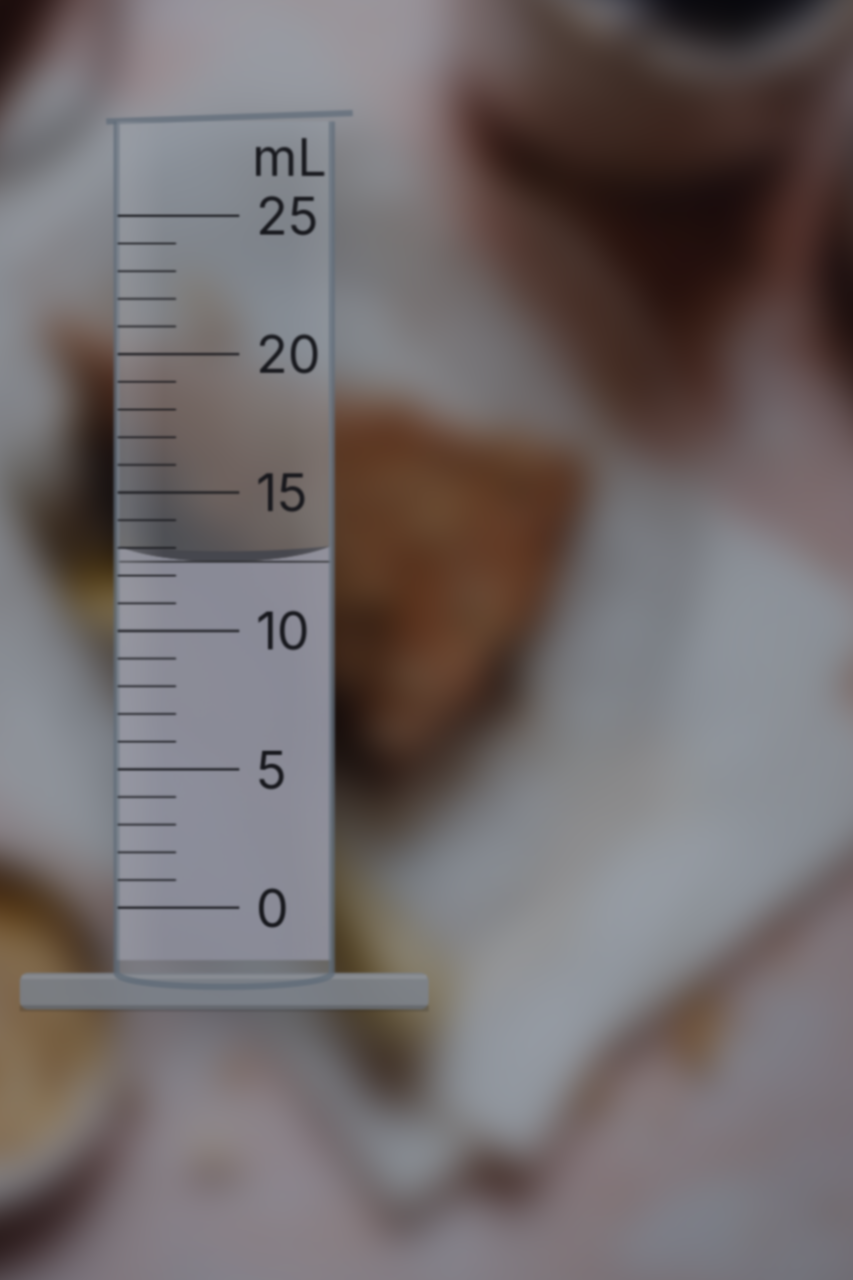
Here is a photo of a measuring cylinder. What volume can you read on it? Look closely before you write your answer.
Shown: 12.5 mL
